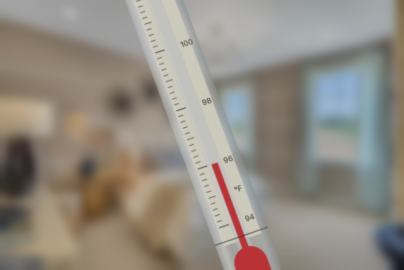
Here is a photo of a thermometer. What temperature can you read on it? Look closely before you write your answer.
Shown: 96 °F
